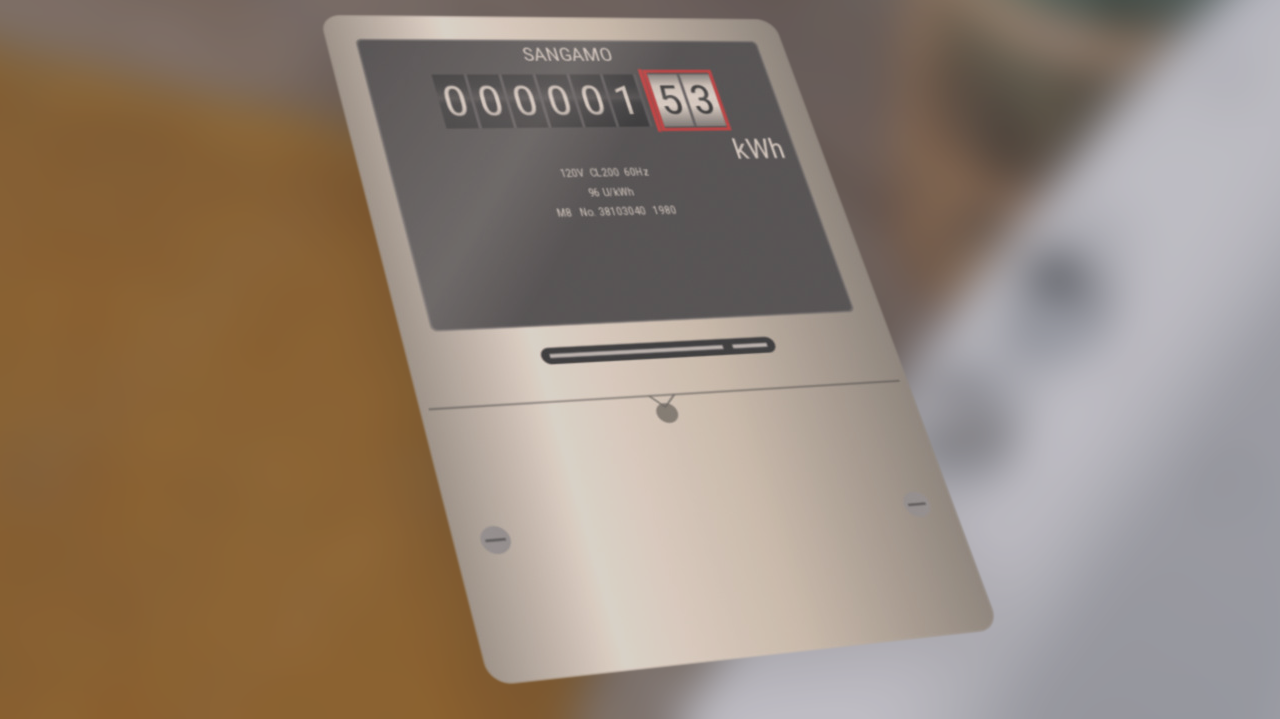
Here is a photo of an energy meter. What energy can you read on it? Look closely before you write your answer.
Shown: 1.53 kWh
